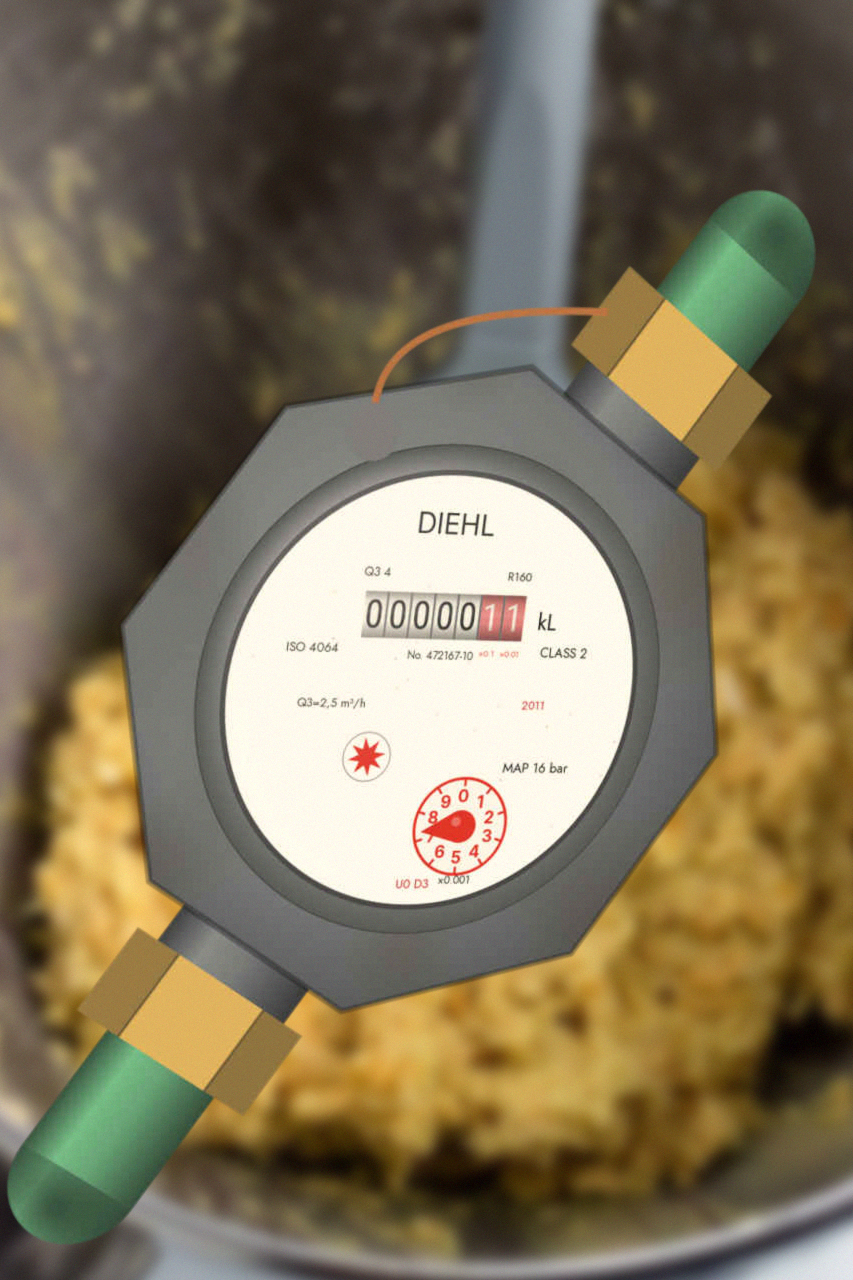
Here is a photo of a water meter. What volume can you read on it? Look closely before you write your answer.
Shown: 0.117 kL
